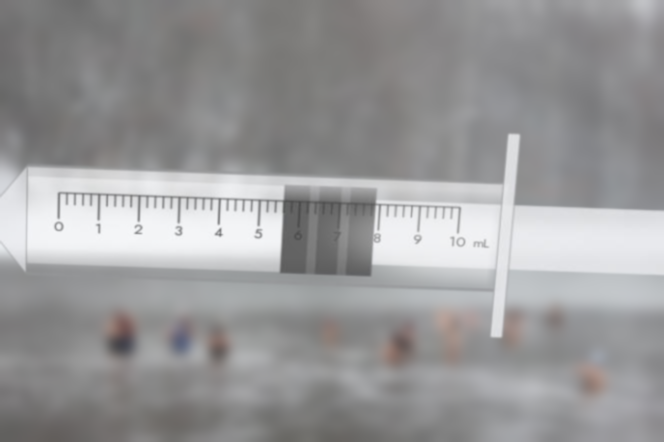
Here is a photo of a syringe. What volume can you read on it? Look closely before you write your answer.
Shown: 5.6 mL
